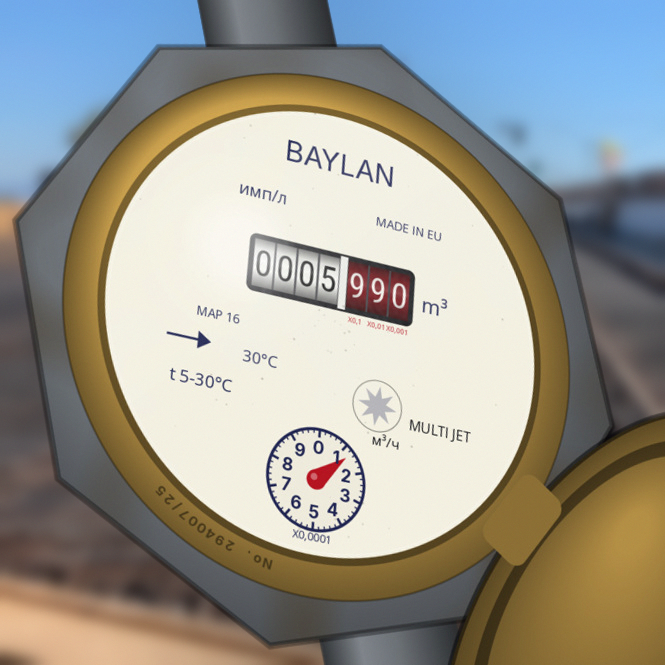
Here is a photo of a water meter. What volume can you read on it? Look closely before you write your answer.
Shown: 5.9901 m³
